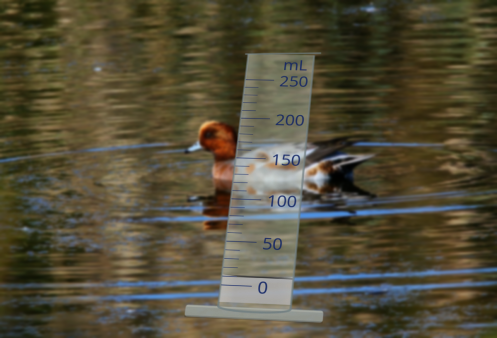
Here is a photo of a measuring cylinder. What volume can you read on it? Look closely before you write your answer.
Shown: 10 mL
